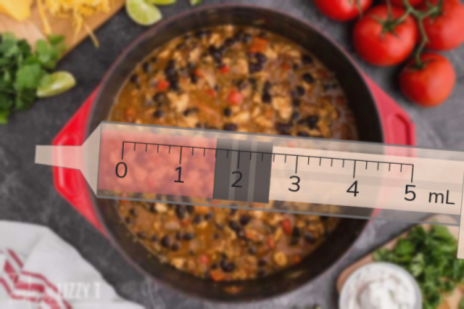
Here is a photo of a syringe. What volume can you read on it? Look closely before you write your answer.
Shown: 1.6 mL
